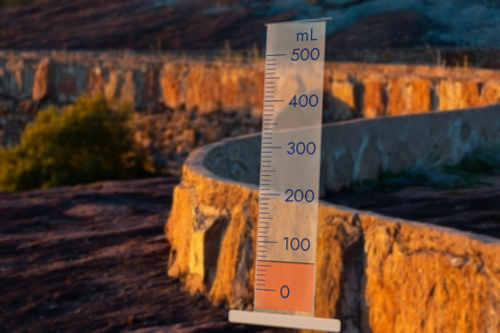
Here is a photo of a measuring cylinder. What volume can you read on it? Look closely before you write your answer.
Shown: 60 mL
